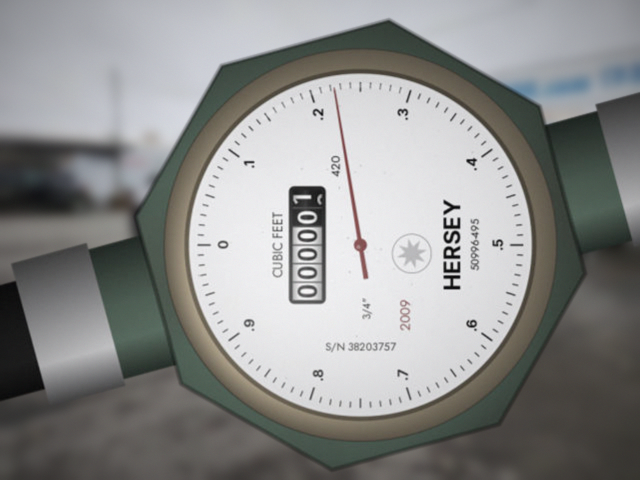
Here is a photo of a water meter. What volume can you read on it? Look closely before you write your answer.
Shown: 1.22 ft³
